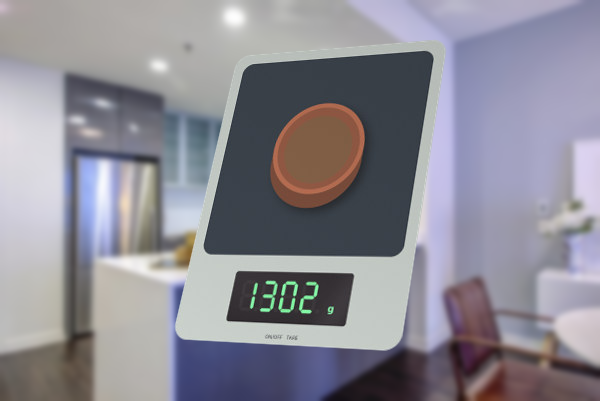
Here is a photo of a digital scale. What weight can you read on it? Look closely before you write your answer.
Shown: 1302 g
